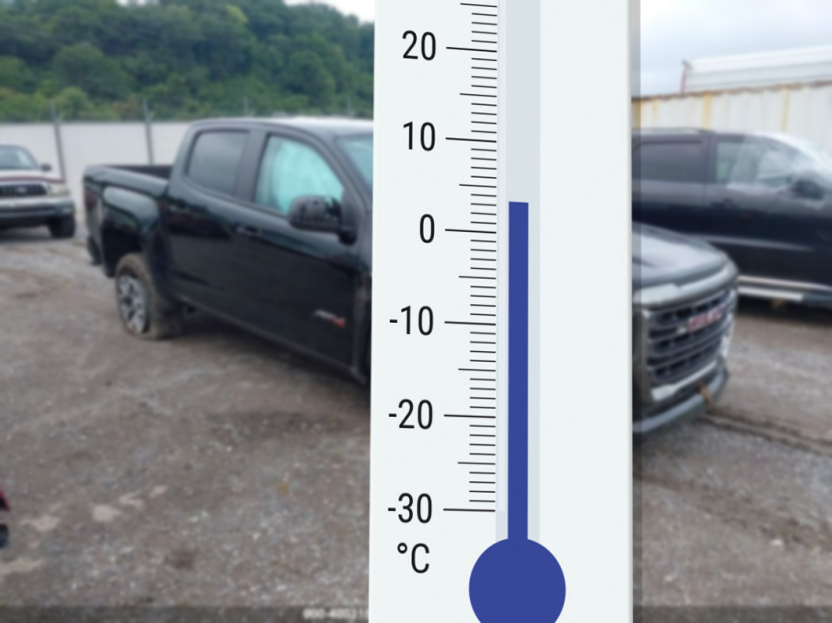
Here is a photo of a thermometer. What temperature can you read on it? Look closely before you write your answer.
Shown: 3.5 °C
